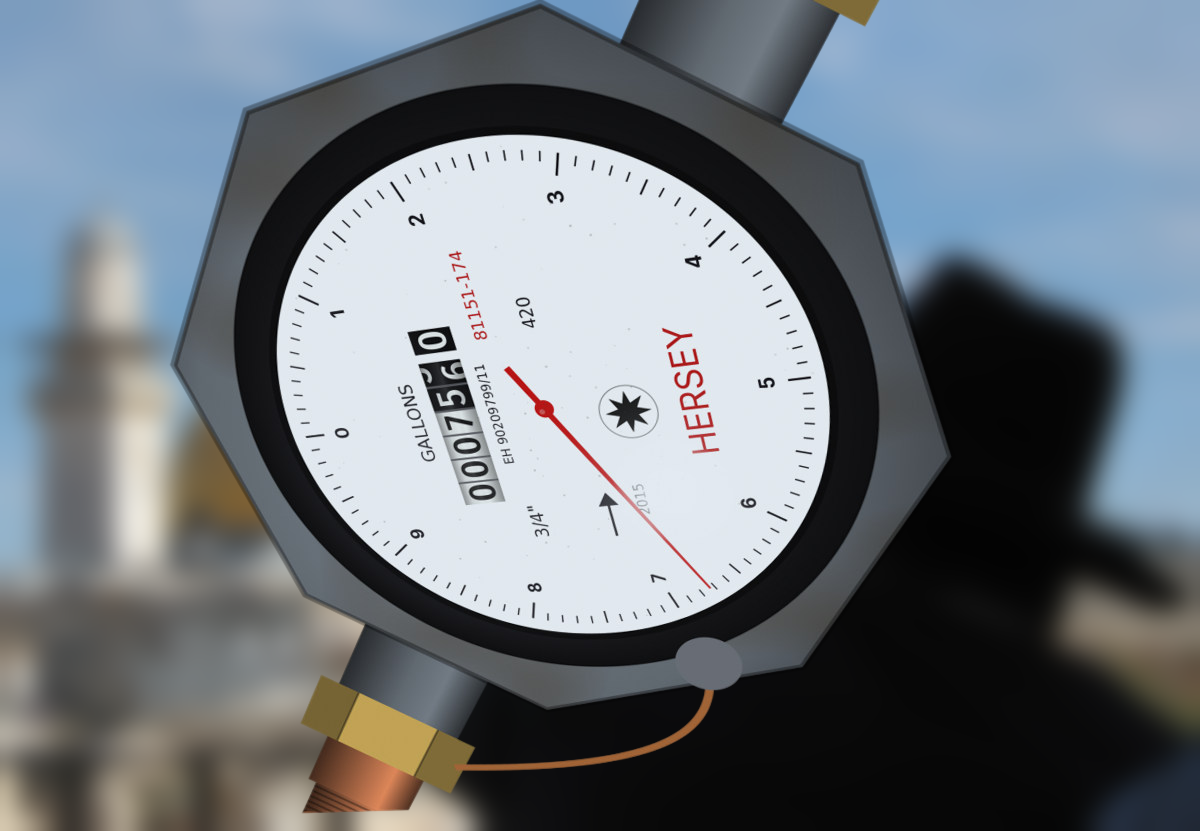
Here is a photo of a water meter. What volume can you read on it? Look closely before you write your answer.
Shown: 7556.7 gal
